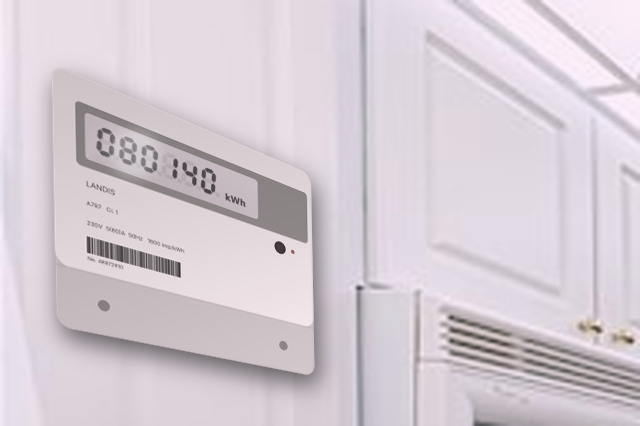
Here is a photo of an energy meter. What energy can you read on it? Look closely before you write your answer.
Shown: 80140 kWh
